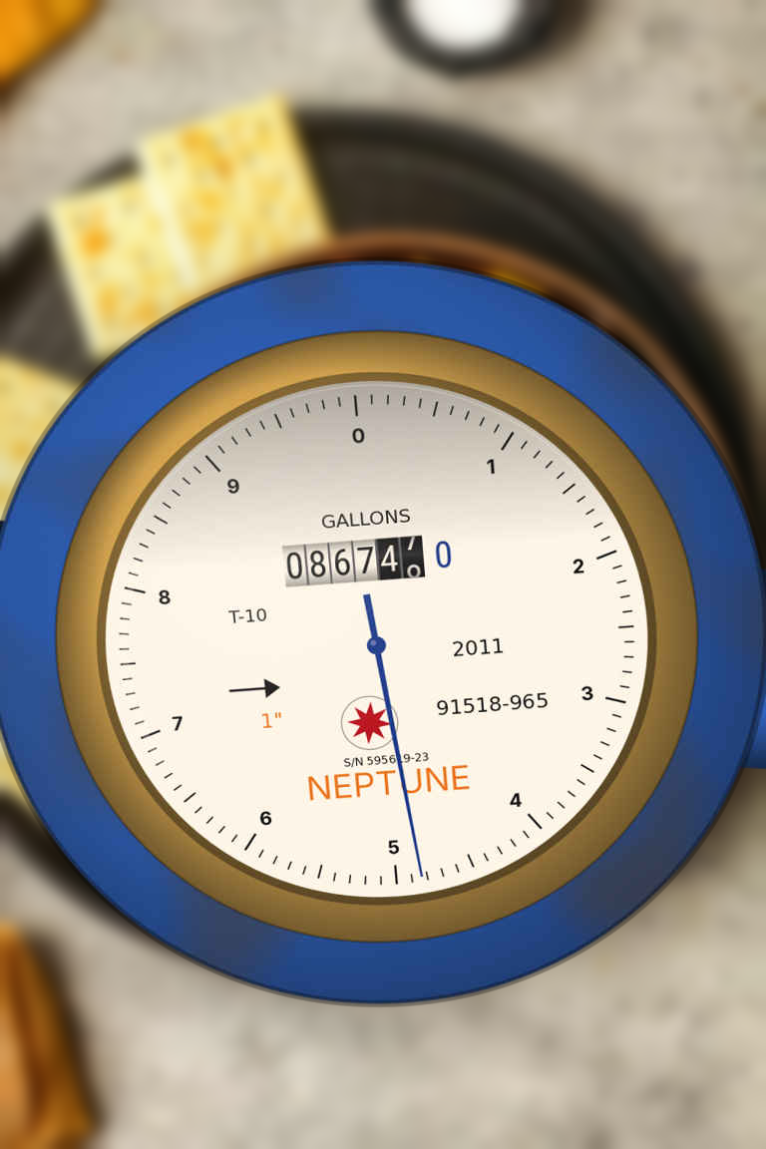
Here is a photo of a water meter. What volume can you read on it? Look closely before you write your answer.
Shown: 867474.8 gal
